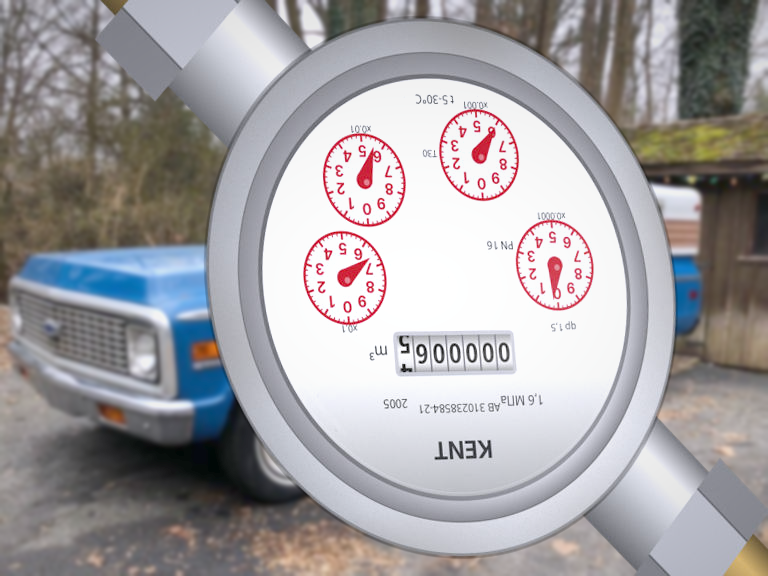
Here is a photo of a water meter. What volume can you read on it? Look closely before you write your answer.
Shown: 64.6560 m³
